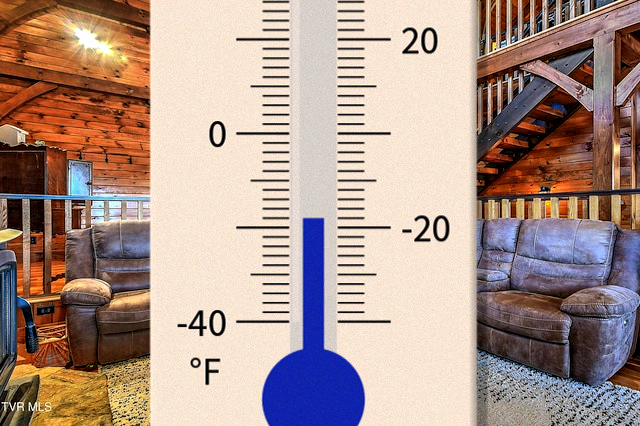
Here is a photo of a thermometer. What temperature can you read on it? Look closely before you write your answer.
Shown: -18 °F
